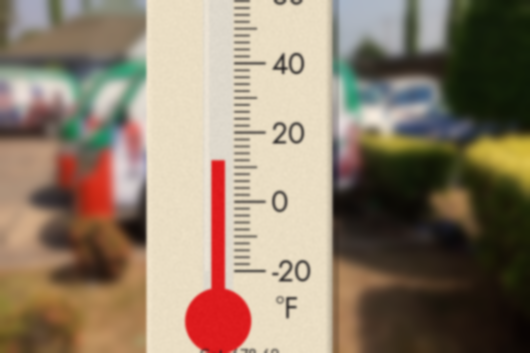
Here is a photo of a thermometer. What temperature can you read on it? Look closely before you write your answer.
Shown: 12 °F
